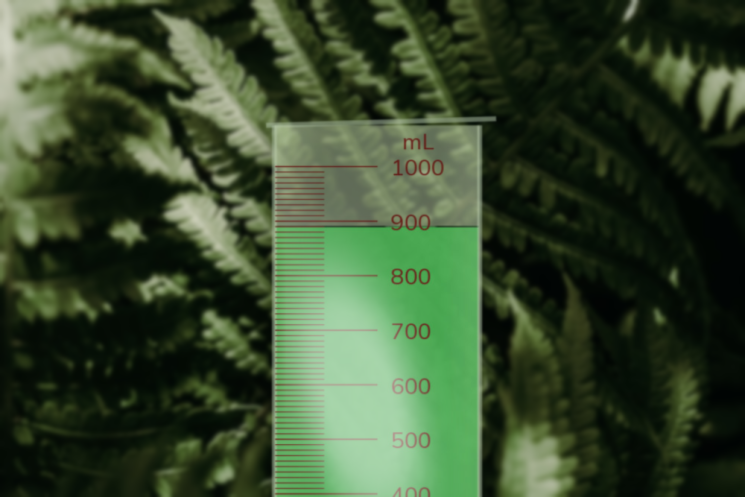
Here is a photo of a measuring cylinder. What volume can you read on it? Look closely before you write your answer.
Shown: 890 mL
